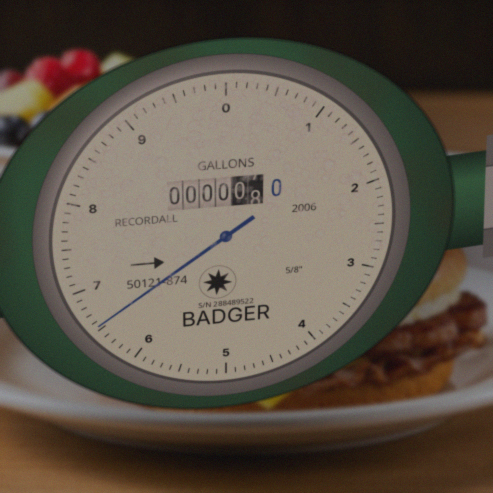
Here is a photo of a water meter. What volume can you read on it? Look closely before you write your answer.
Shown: 76.5 gal
